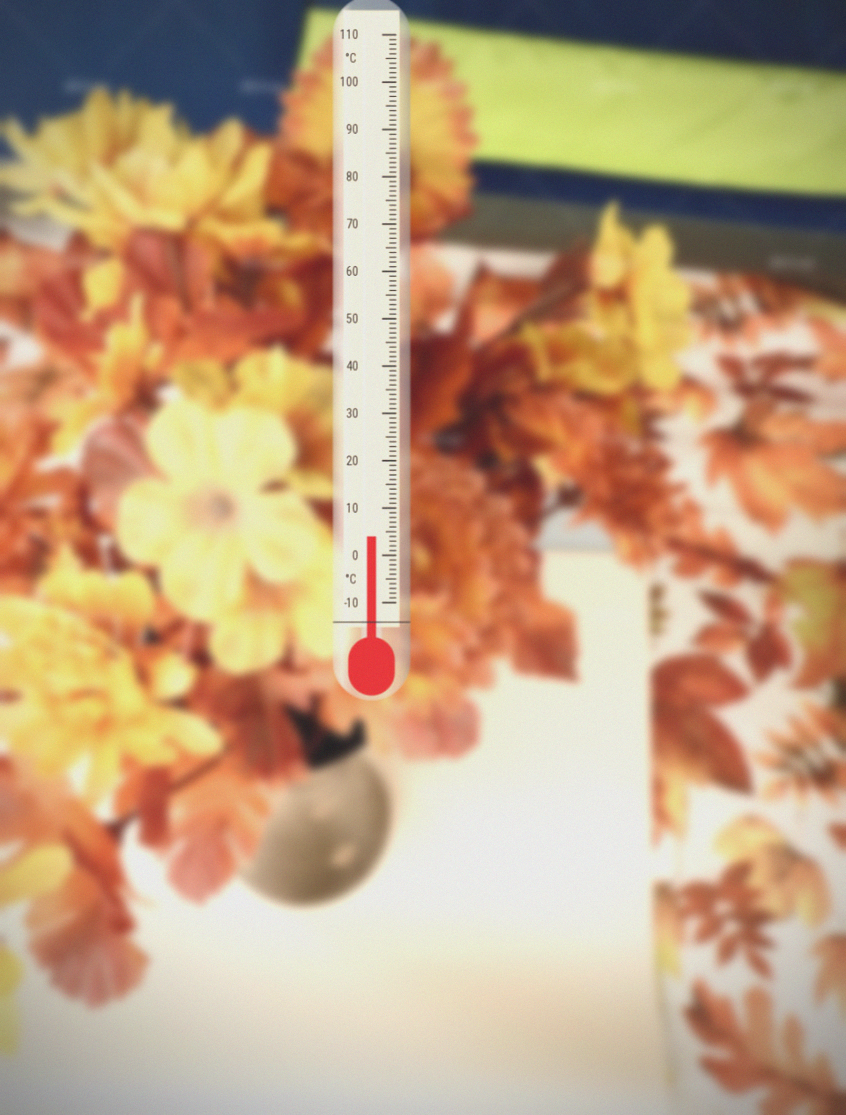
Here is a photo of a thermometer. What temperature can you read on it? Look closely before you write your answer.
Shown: 4 °C
